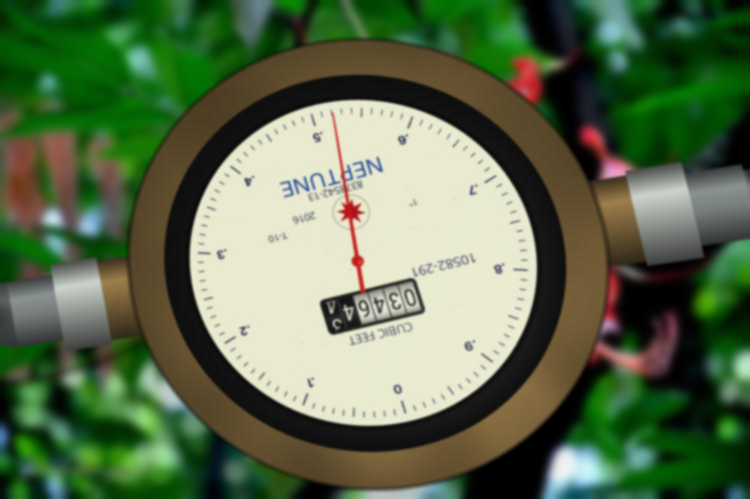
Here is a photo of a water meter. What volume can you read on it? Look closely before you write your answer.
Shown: 34643.52 ft³
